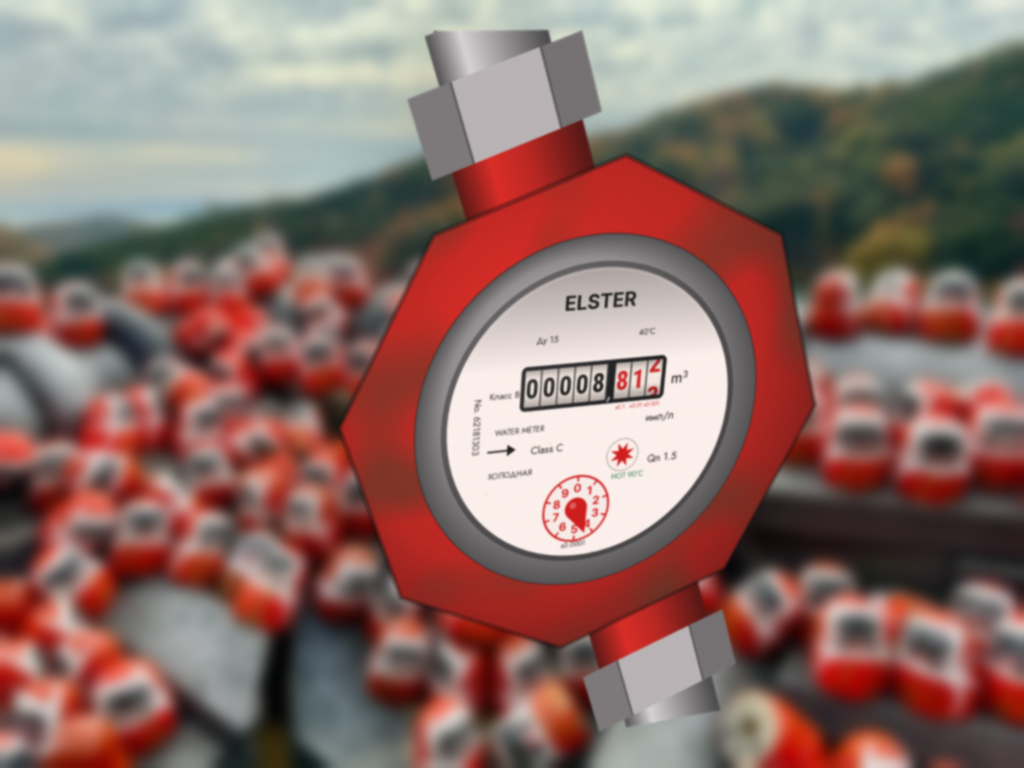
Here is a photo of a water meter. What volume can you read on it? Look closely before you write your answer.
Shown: 8.8124 m³
